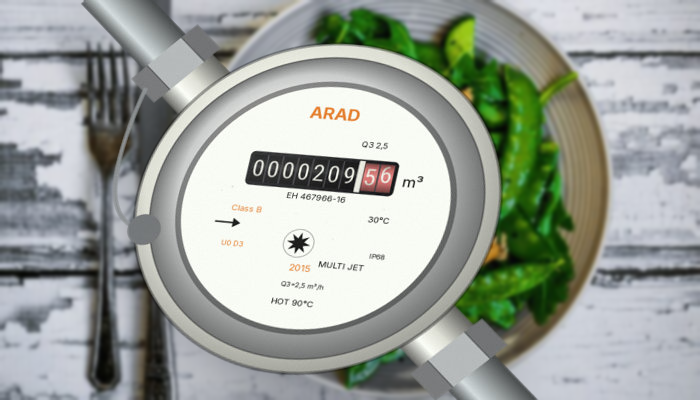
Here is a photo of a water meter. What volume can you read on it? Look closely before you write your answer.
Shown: 209.56 m³
